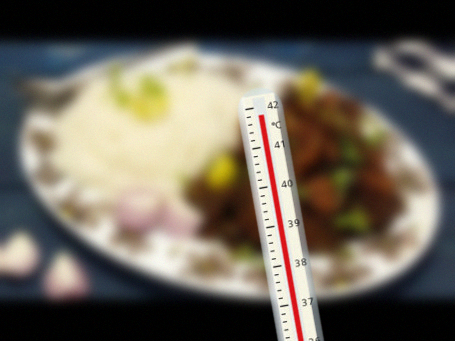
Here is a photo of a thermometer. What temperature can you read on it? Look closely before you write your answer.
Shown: 41.8 °C
